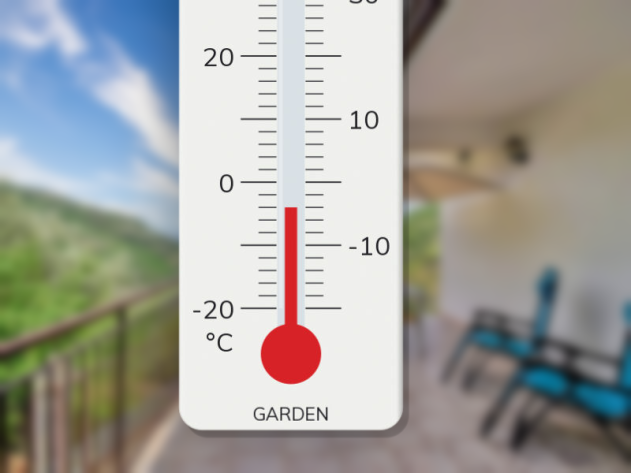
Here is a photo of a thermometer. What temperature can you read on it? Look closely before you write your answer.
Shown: -4 °C
